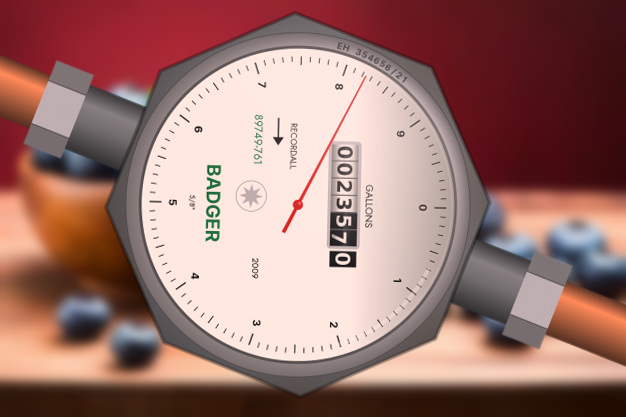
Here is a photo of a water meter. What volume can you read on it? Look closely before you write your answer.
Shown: 23568.2 gal
